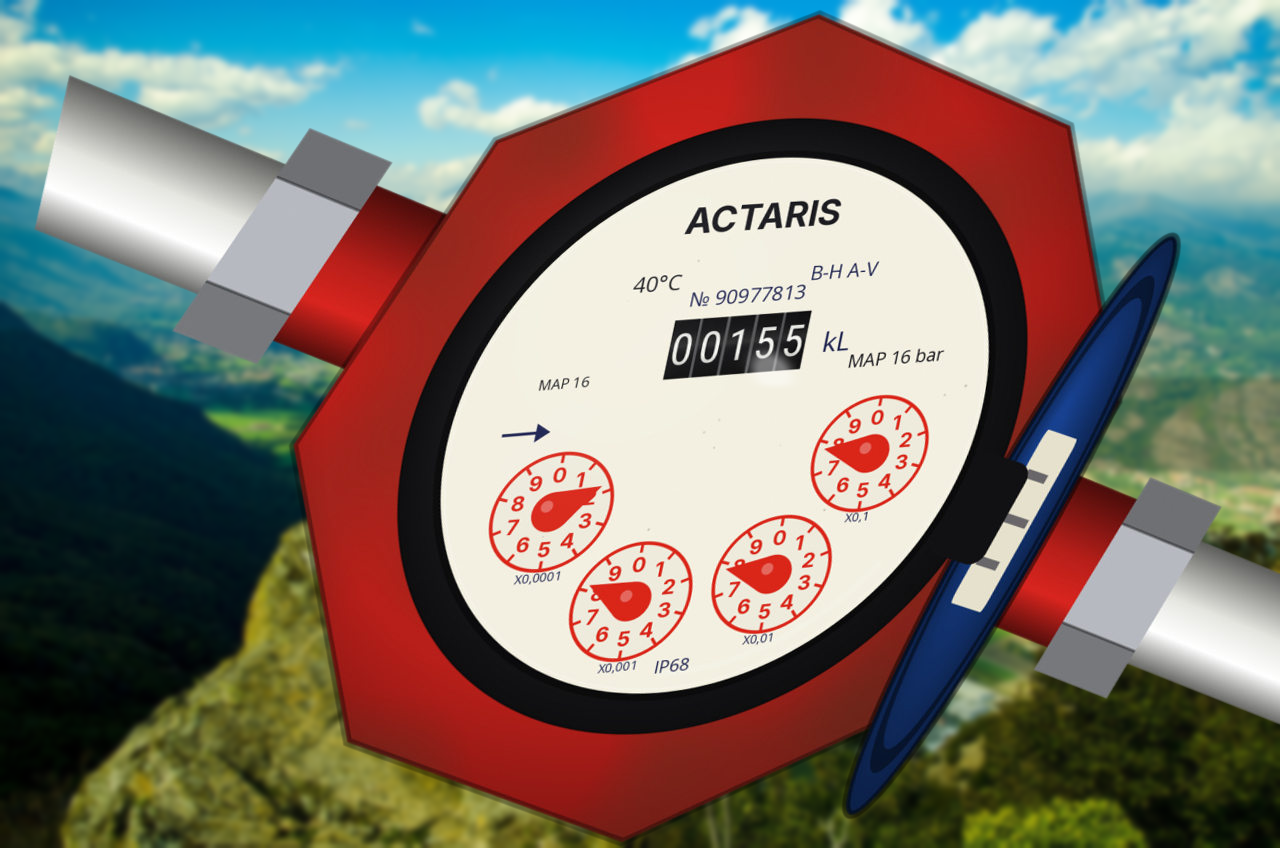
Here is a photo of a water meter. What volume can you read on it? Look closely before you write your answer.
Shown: 155.7781 kL
